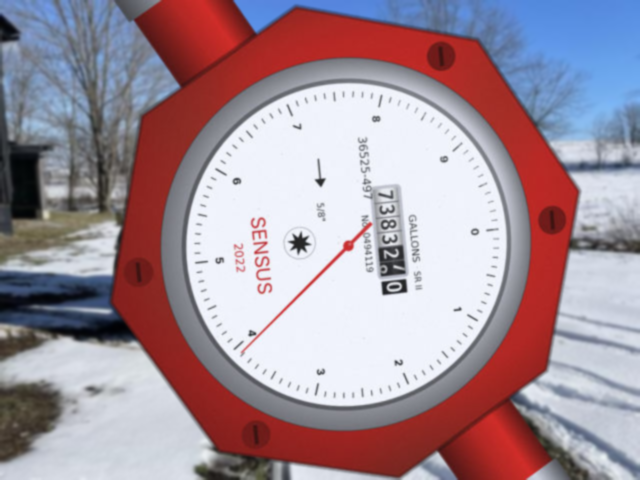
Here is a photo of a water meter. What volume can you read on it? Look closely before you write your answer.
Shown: 7383273.9 gal
